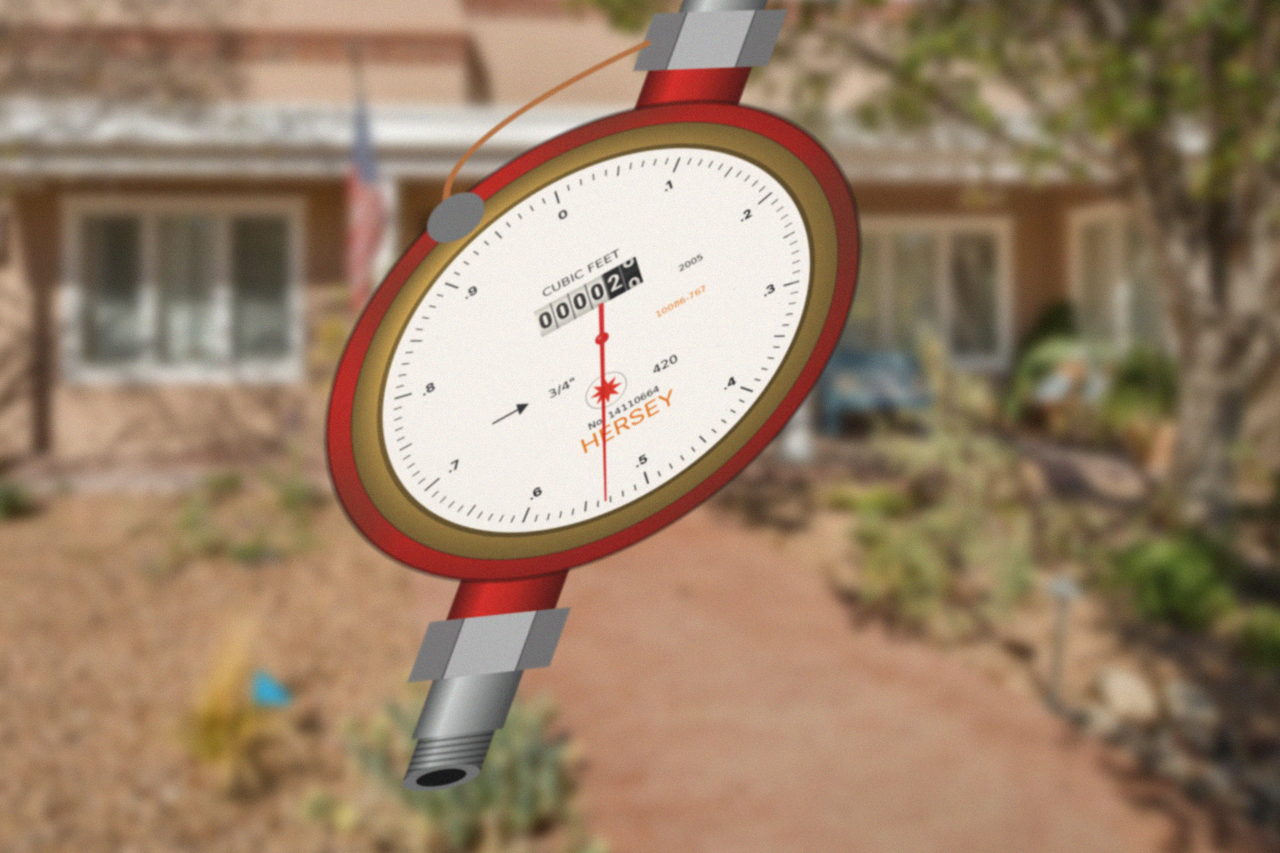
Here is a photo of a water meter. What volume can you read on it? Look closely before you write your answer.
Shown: 28.53 ft³
